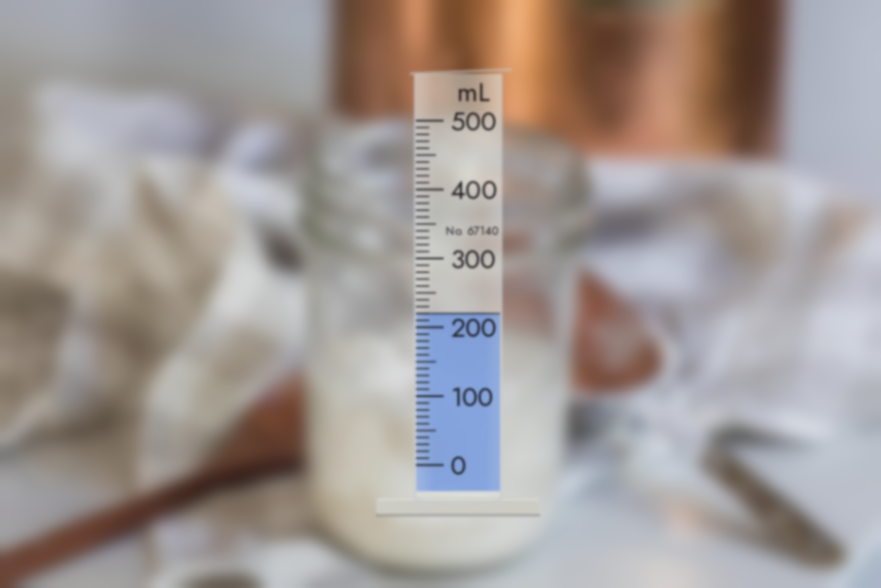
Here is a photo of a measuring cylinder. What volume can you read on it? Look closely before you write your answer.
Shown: 220 mL
